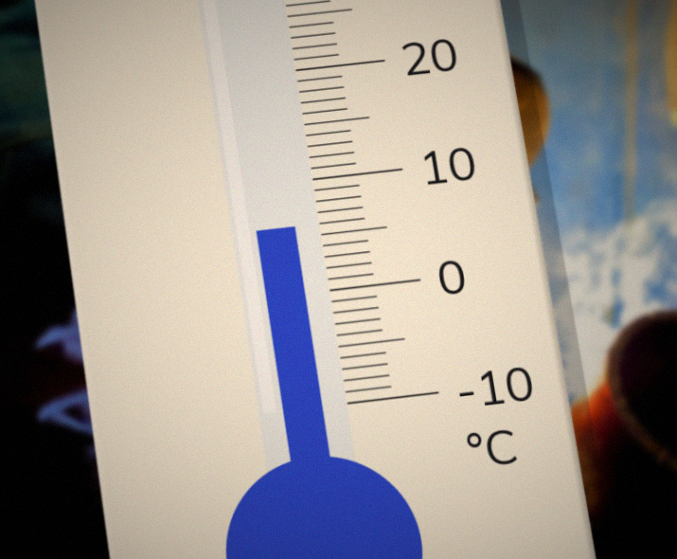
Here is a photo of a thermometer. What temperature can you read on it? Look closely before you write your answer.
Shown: 6 °C
